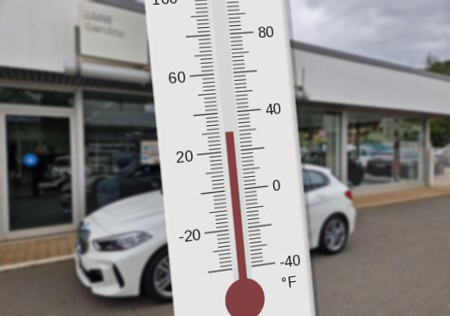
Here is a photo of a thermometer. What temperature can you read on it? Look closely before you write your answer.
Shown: 30 °F
